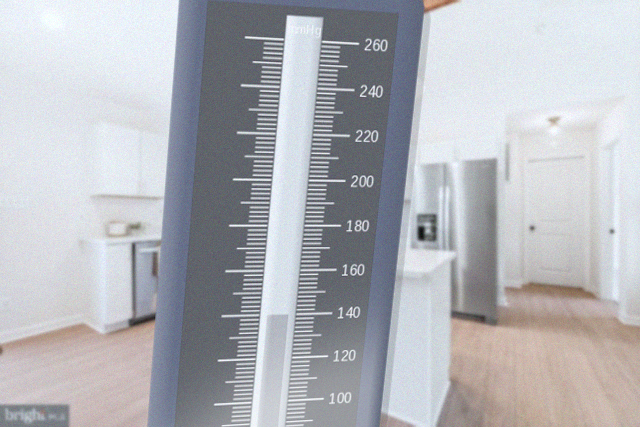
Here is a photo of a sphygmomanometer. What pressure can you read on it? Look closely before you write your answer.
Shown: 140 mmHg
